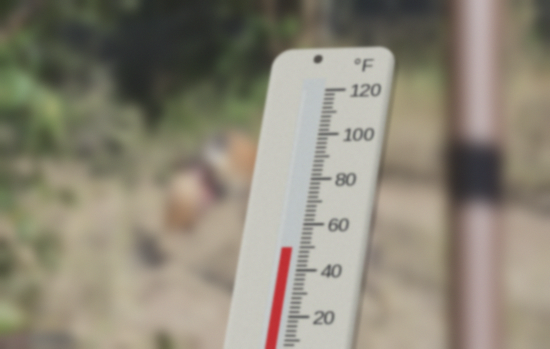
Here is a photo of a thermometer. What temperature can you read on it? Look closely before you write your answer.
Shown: 50 °F
